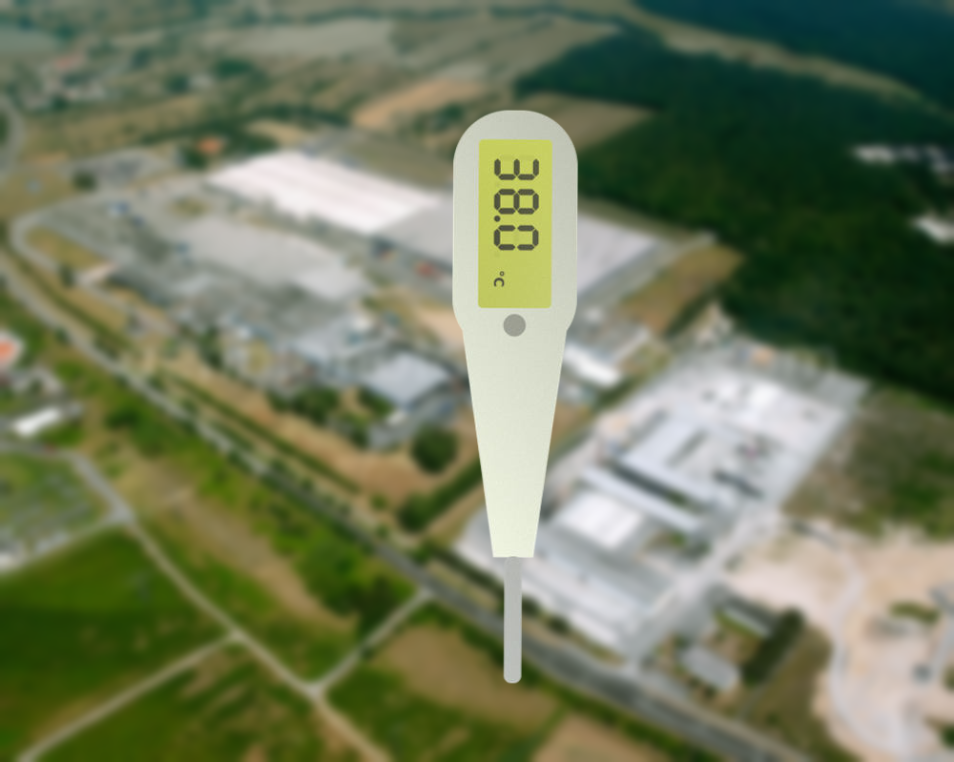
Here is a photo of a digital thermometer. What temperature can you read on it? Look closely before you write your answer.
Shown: 38.0 °C
